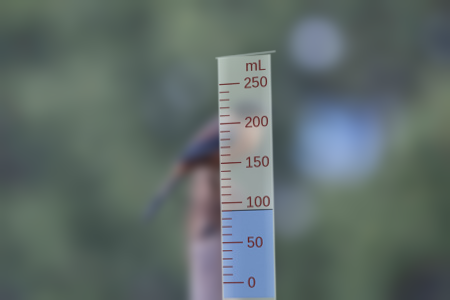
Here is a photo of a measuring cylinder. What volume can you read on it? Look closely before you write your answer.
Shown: 90 mL
